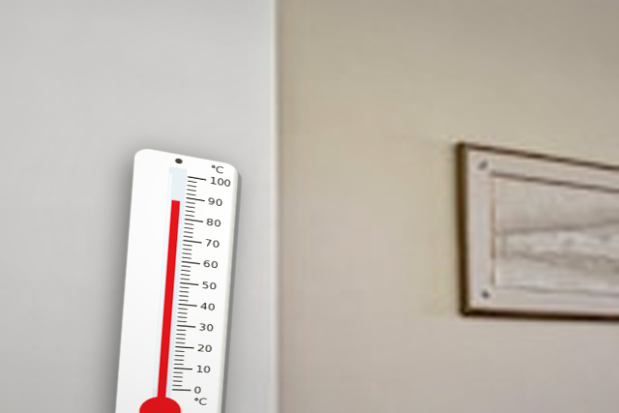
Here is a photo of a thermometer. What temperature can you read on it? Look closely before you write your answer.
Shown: 88 °C
